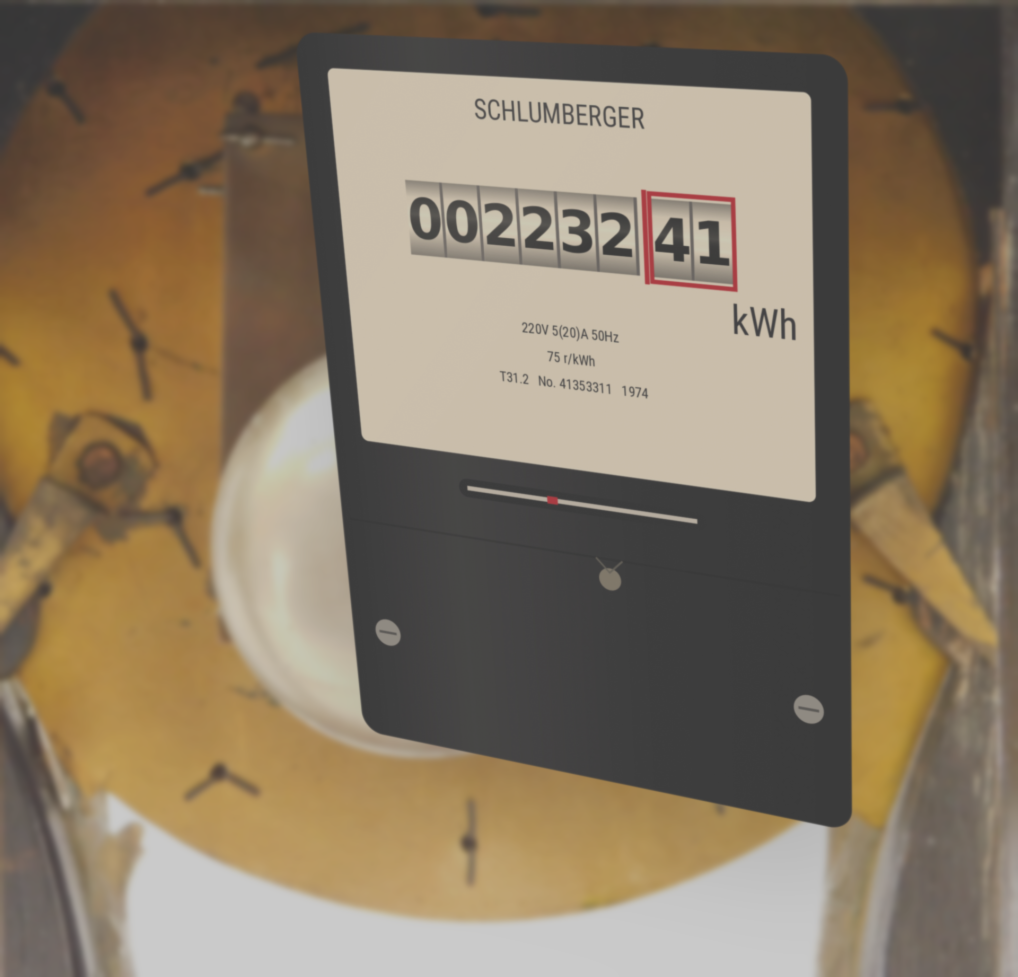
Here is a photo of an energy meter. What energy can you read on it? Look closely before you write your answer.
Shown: 2232.41 kWh
